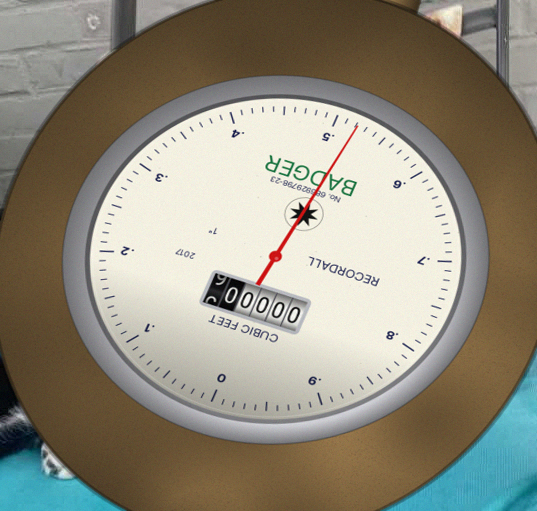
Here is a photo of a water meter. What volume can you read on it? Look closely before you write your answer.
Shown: 5.52 ft³
